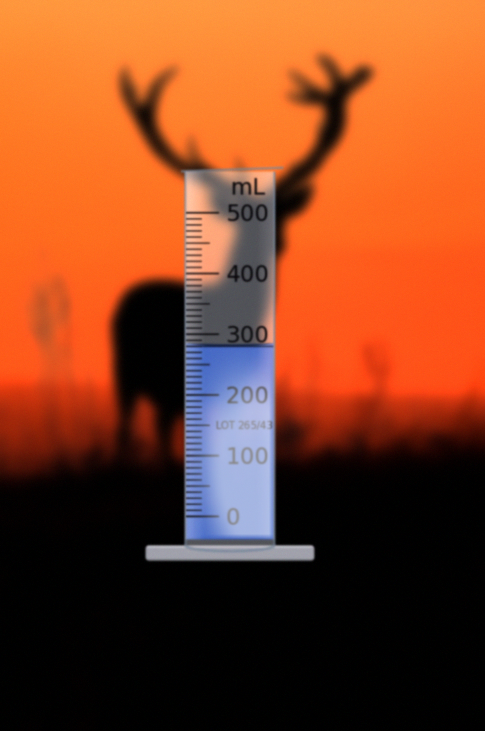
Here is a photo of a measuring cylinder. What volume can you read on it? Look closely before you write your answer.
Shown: 280 mL
